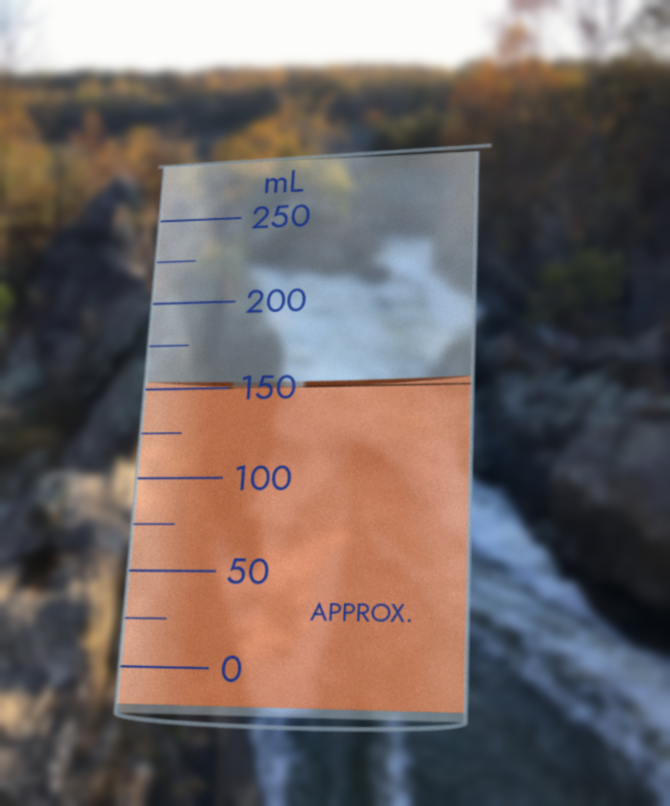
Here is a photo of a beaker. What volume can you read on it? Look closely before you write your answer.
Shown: 150 mL
